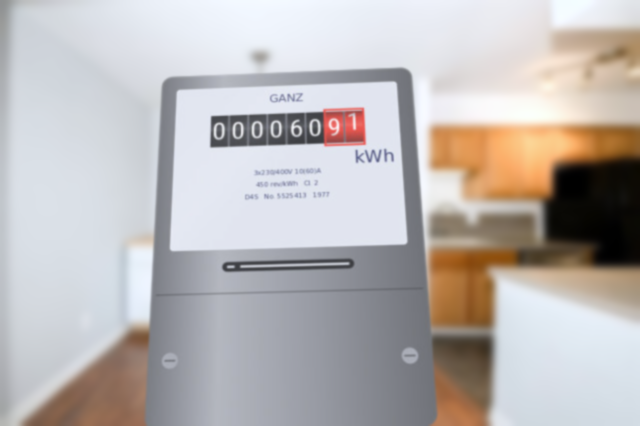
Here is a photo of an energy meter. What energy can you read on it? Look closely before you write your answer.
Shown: 60.91 kWh
